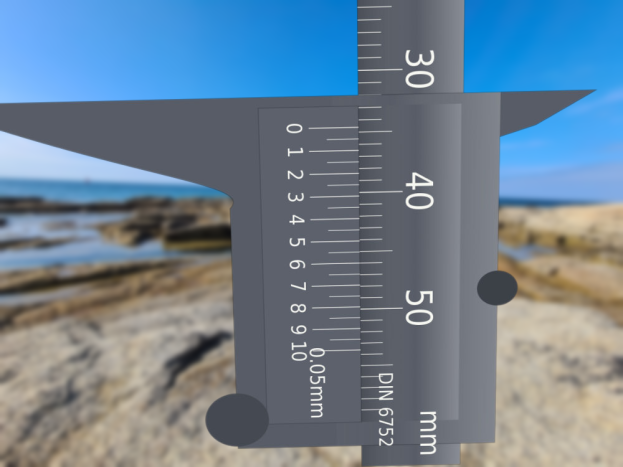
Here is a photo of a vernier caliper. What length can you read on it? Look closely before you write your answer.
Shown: 34.6 mm
